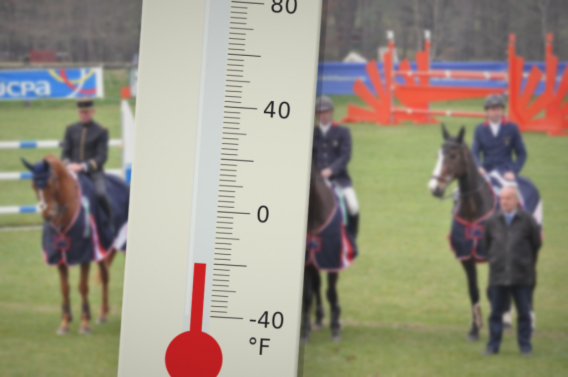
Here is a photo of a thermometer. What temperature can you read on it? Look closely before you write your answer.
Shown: -20 °F
